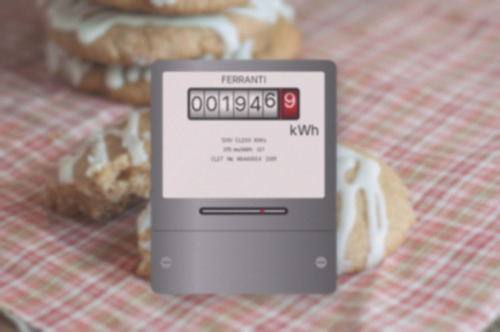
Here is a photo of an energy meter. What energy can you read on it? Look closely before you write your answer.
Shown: 1946.9 kWh
